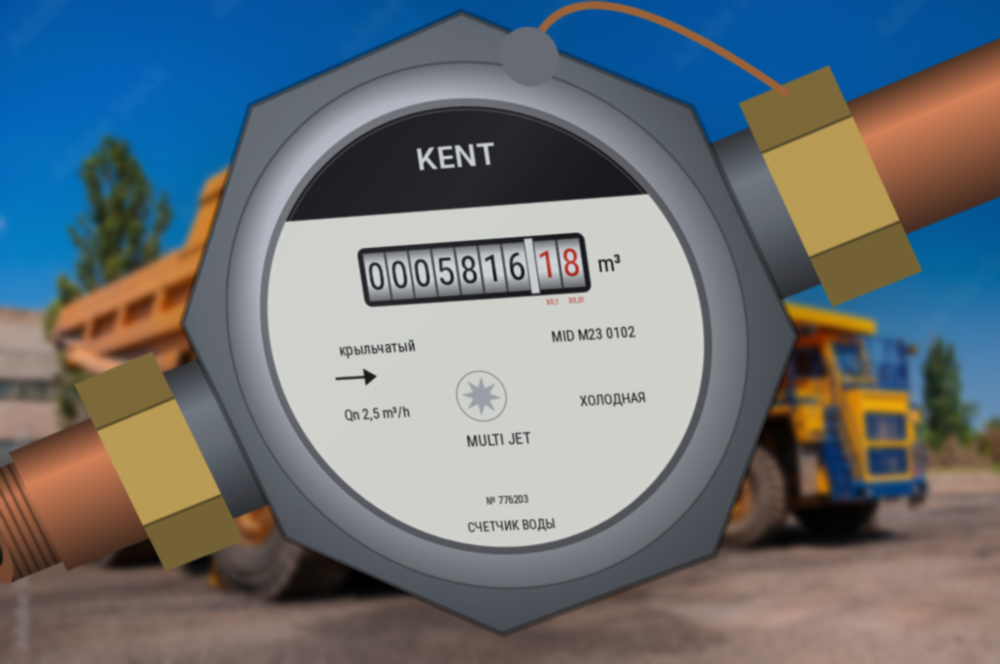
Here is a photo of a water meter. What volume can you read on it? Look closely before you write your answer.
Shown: 5816.18 m³
